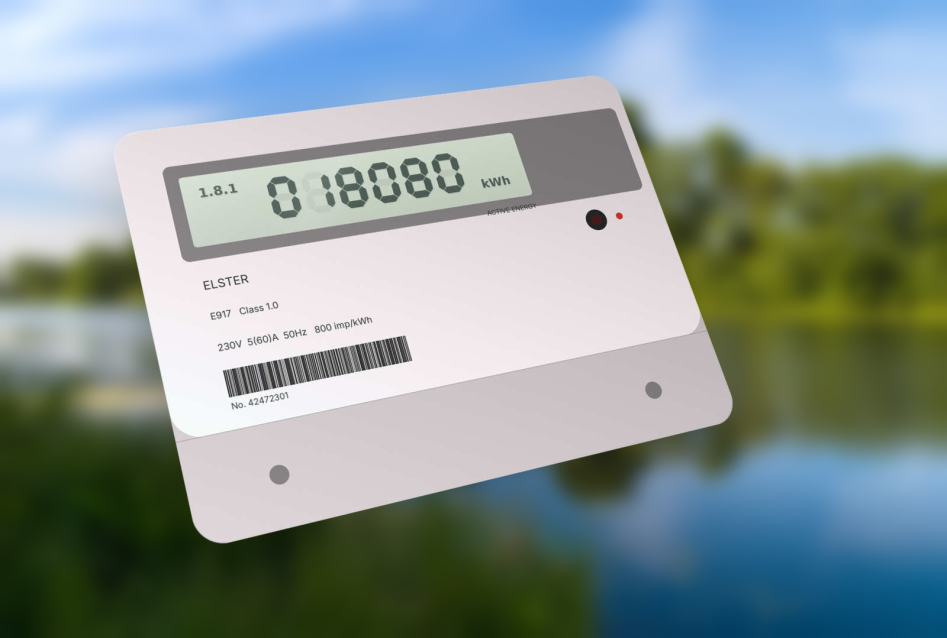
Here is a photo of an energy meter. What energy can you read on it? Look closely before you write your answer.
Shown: 18080 kWh
